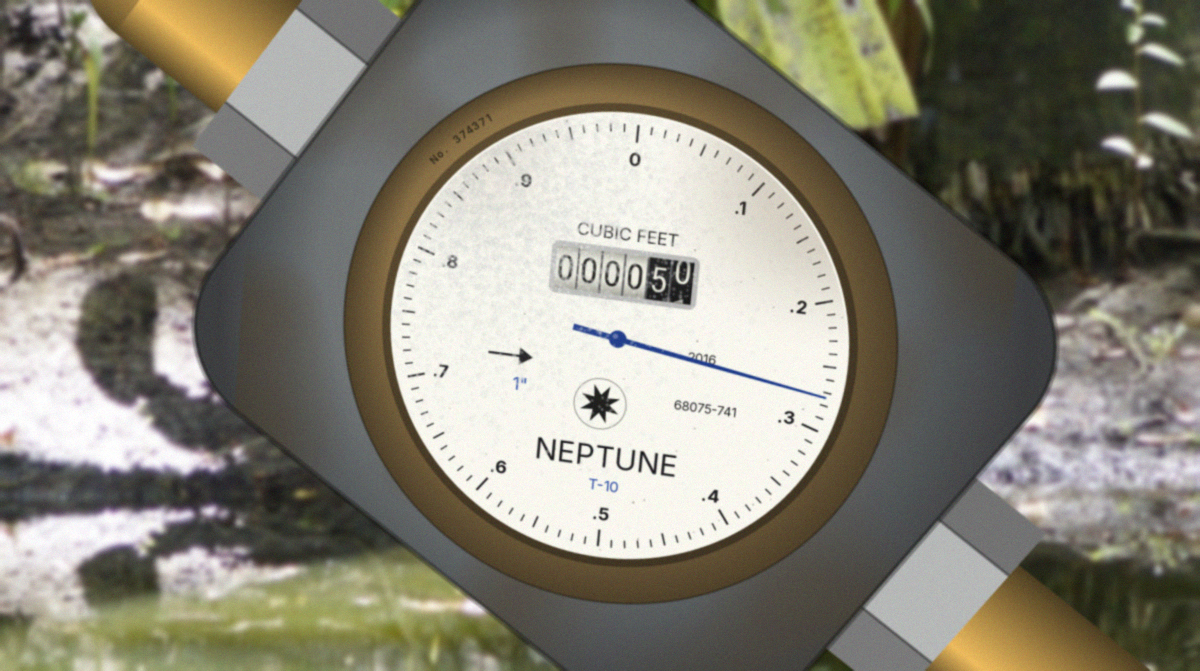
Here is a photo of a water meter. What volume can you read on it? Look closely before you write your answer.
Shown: 50.27 ft³
